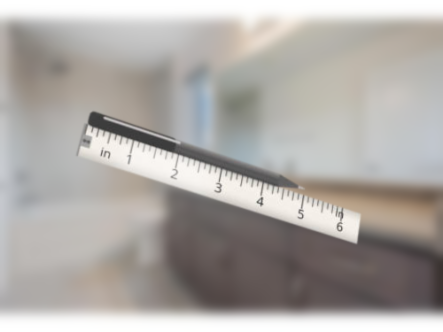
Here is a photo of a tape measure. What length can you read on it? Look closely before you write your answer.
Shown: 5 in
